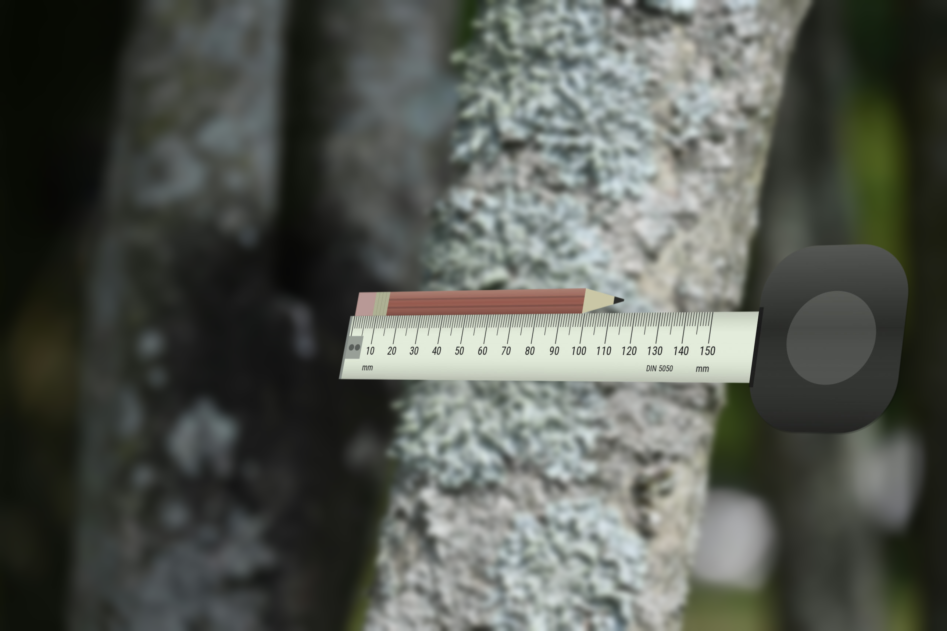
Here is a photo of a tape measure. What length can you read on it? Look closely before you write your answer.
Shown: 115 mm
